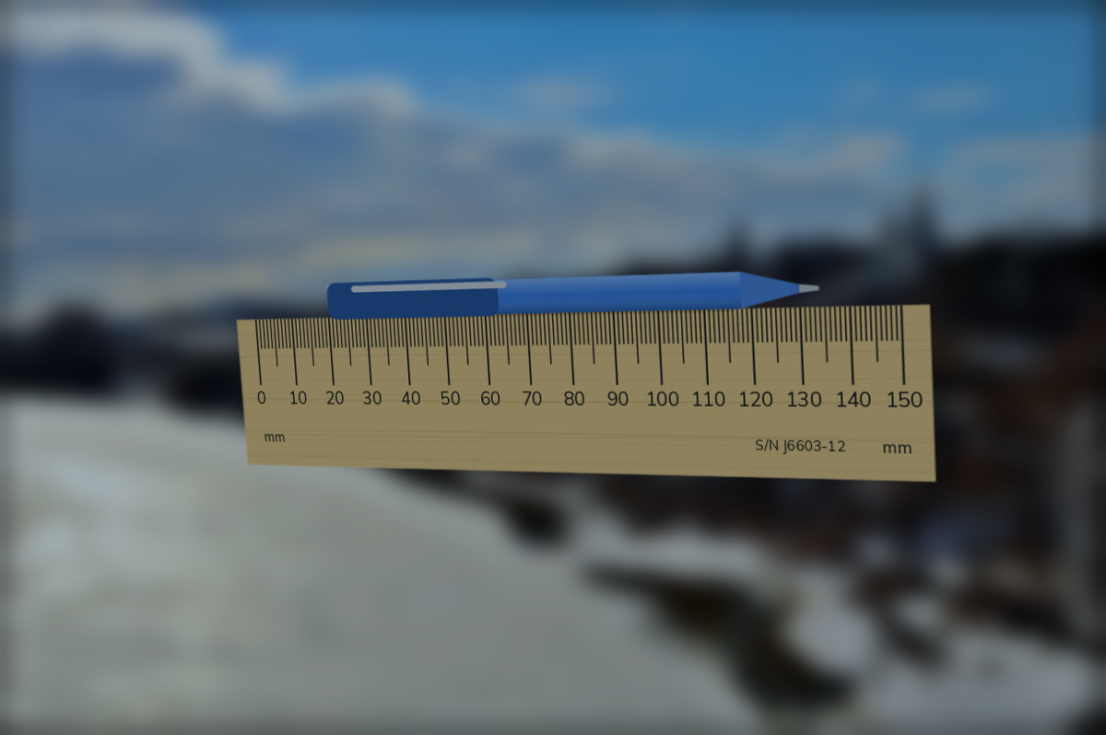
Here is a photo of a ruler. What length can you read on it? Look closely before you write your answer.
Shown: 114 mm
